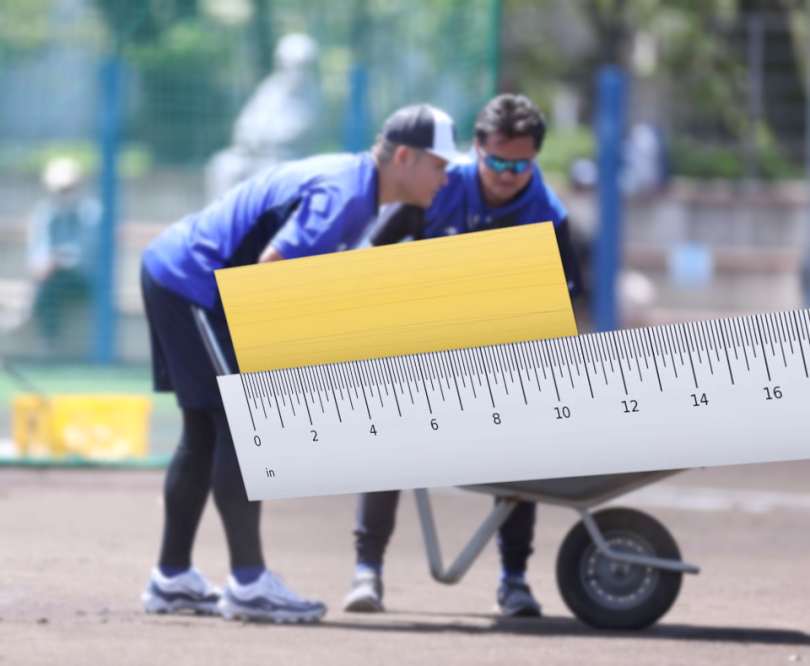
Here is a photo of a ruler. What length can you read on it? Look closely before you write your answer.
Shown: 11 in
